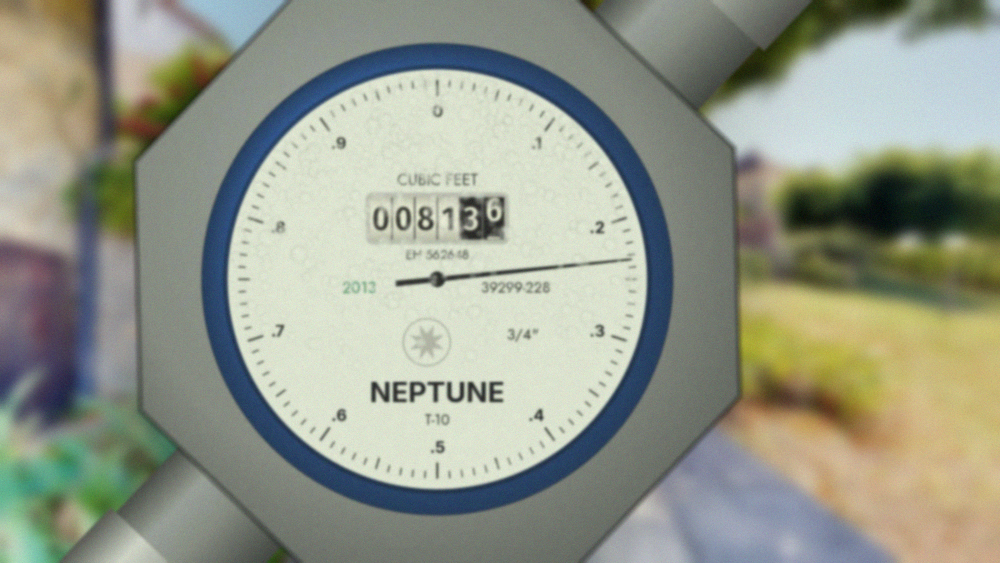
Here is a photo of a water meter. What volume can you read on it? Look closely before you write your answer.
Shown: 8136.23 ft³
